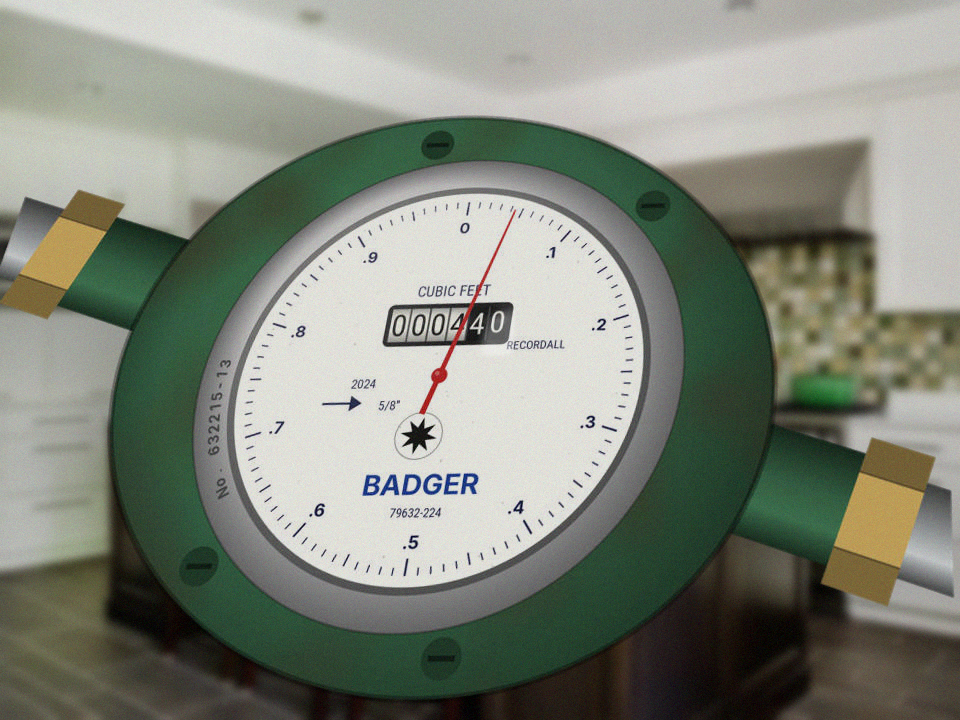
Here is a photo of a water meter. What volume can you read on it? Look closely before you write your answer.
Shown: 440.04 ft³
